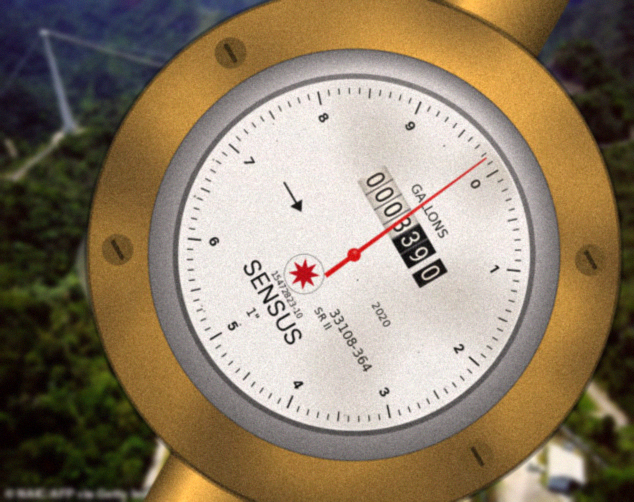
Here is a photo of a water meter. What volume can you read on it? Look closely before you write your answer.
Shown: 3389.8 gal
